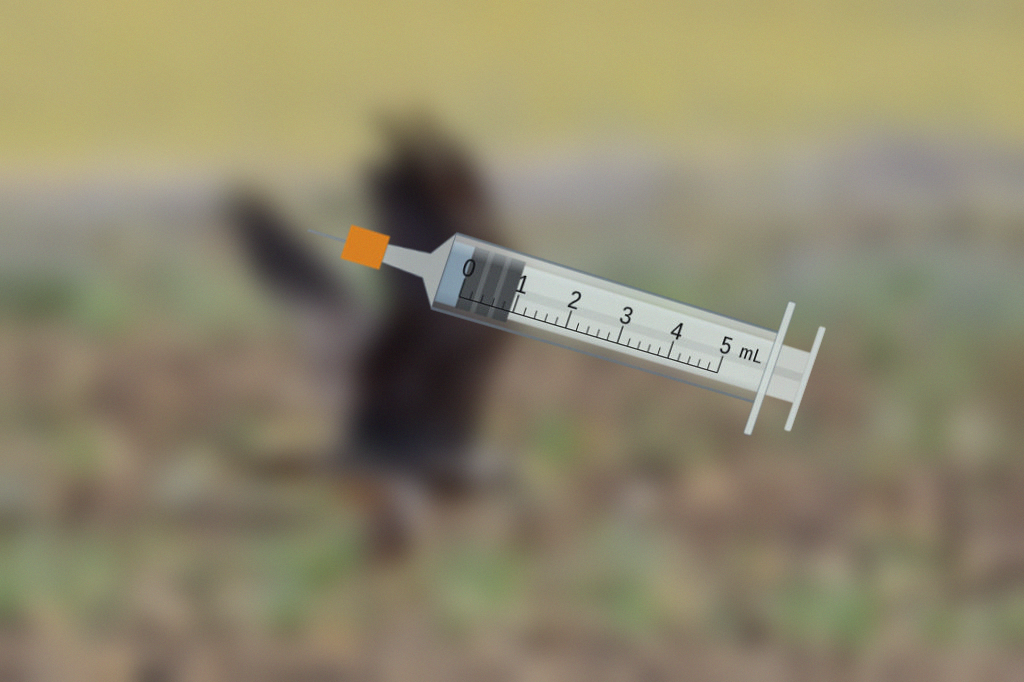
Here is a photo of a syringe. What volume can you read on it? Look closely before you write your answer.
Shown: 0 mL
